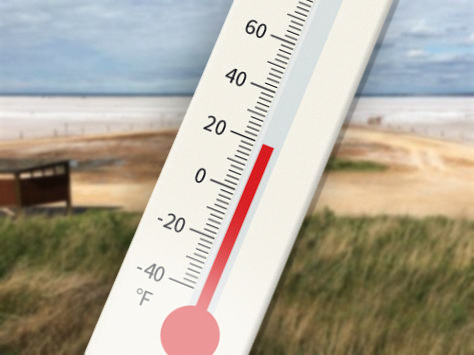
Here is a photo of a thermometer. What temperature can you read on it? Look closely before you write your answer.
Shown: 20 °F
